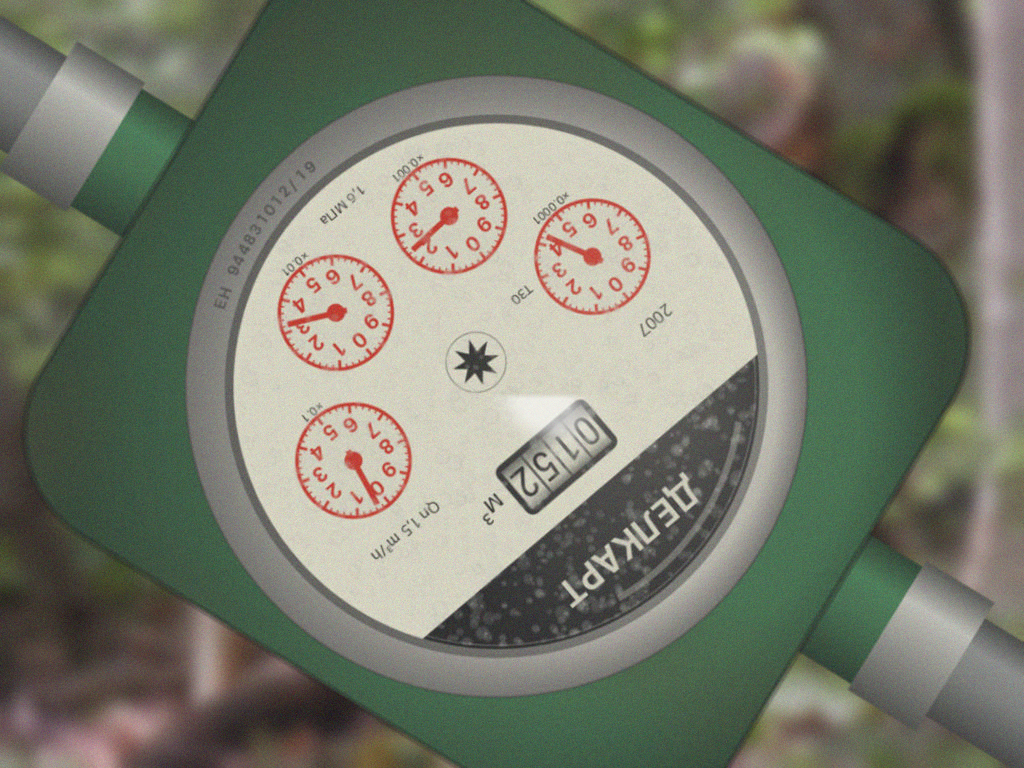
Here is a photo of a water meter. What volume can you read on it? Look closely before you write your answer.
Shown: 152.0324 m³
